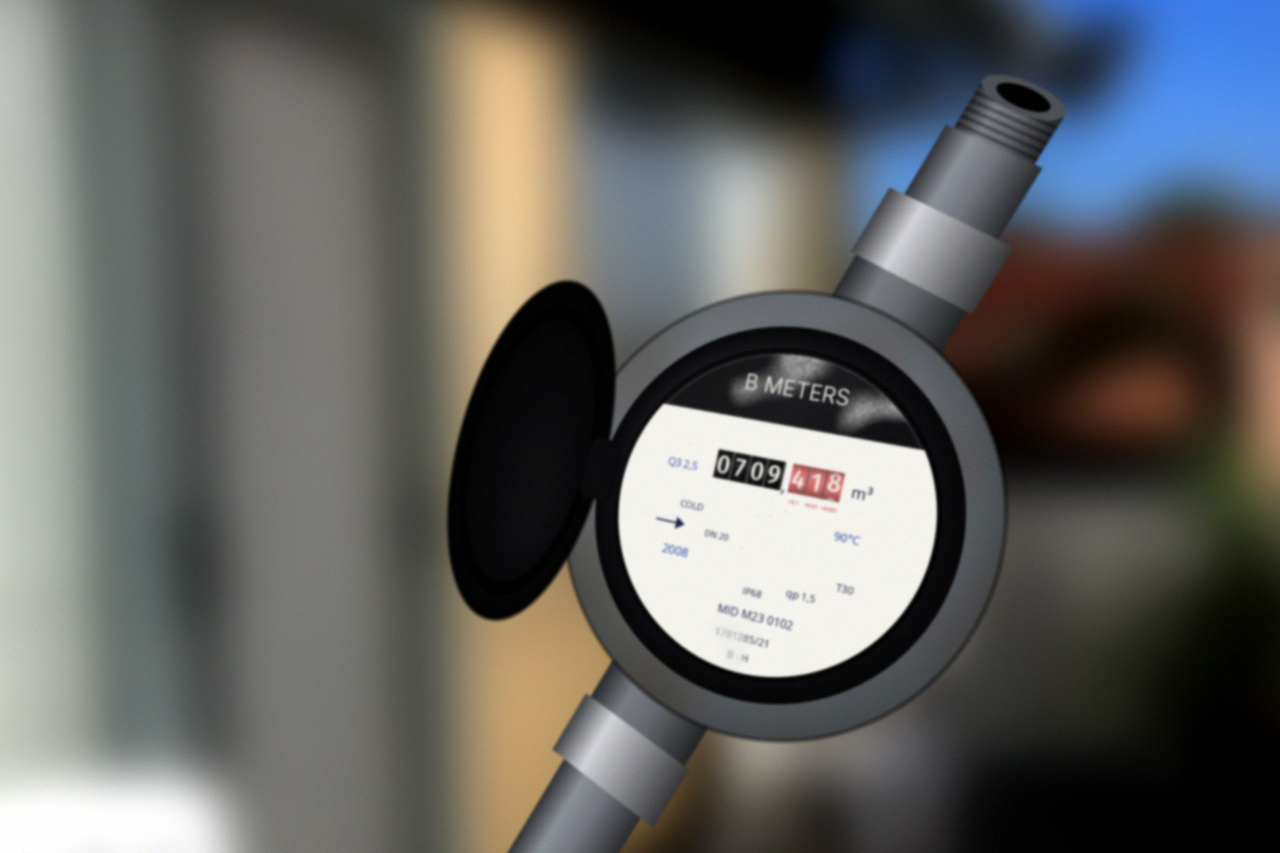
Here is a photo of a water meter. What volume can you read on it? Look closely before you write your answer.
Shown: 709.418 m³
